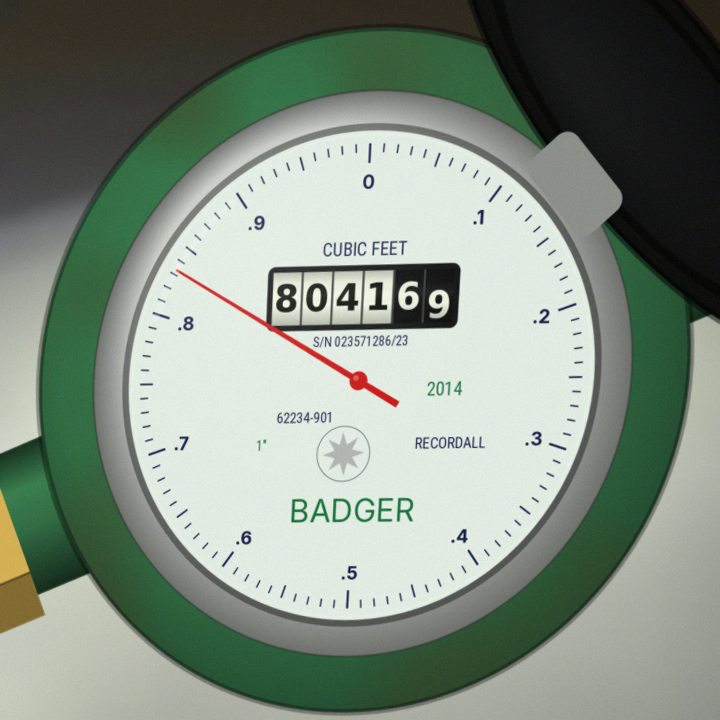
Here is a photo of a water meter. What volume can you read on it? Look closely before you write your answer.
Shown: 804168.83 ft³
